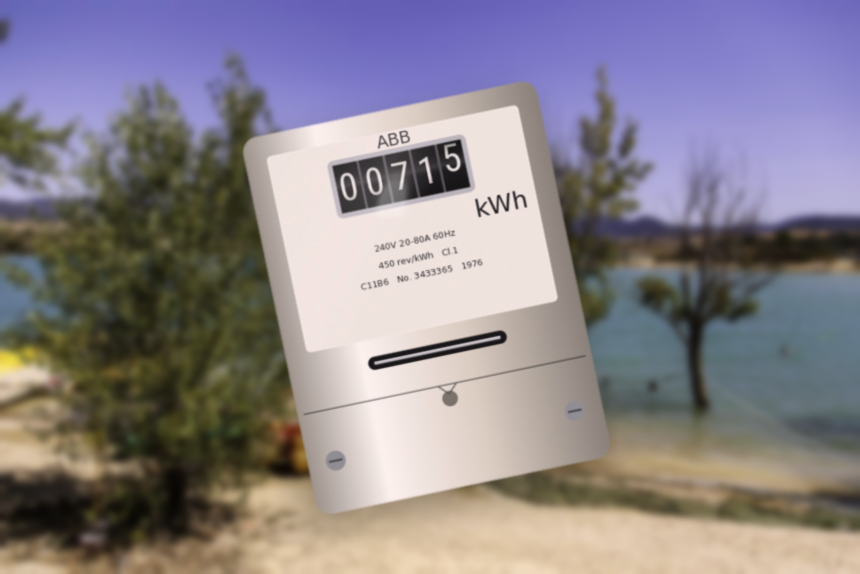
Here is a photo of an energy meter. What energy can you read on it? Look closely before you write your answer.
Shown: 715 kWh
